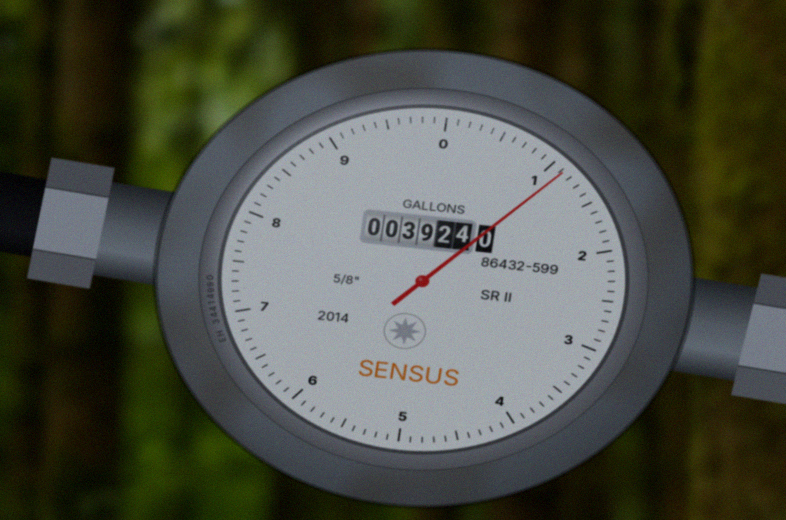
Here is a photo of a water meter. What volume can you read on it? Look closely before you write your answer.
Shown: 39241.1 gal
